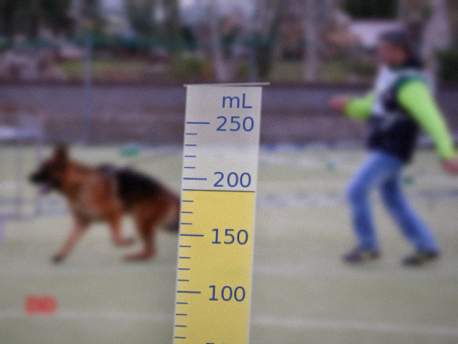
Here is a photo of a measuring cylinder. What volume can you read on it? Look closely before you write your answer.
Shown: 190 mL
